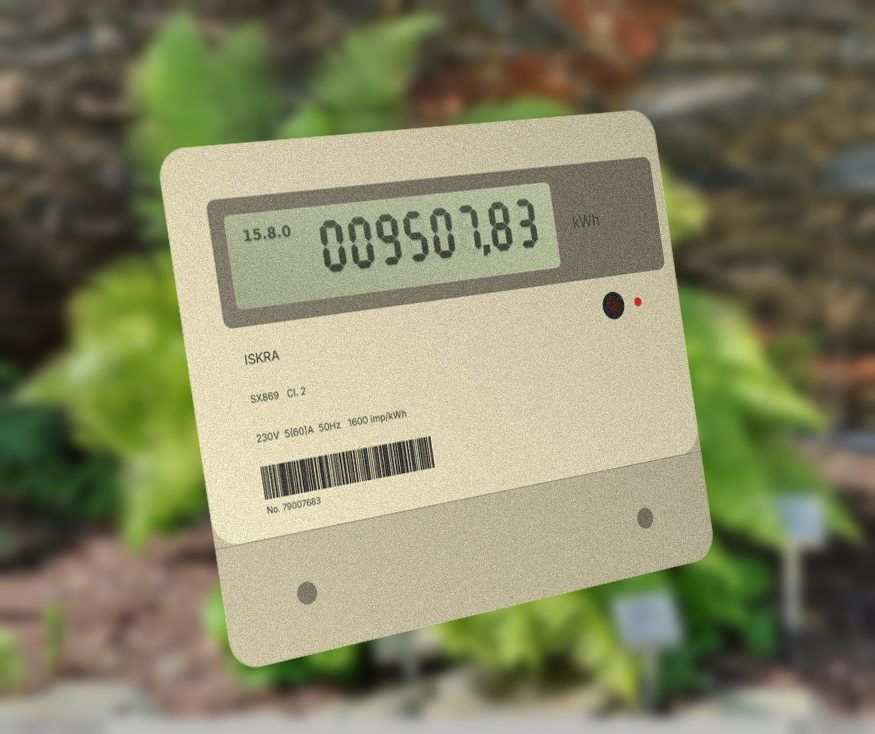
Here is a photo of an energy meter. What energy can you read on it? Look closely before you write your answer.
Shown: 9507.83 kWh
